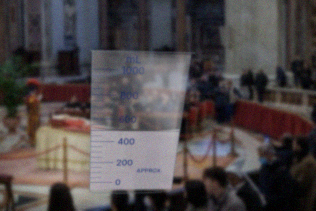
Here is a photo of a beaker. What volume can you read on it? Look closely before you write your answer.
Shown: 500 mL
